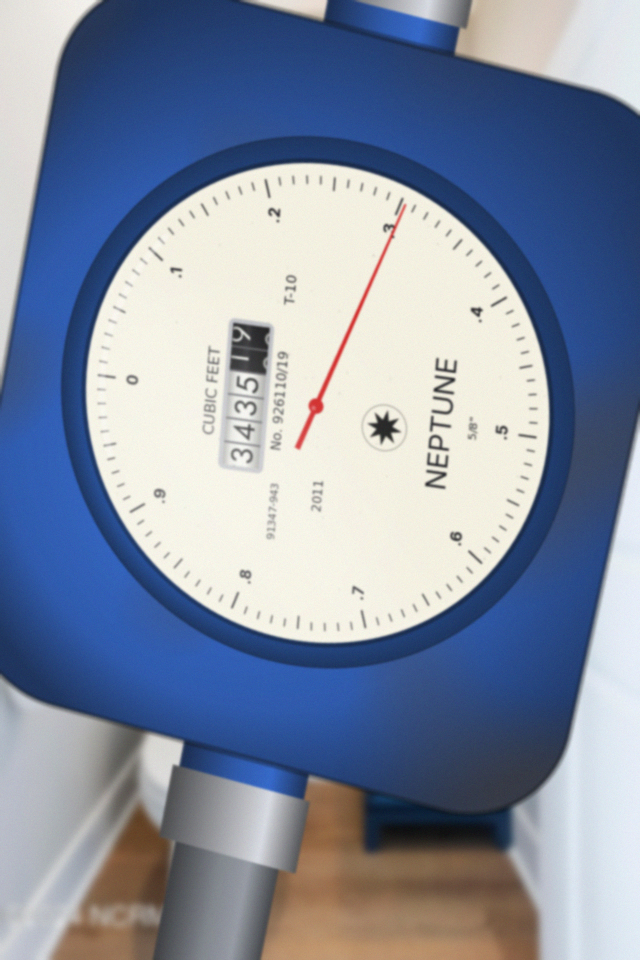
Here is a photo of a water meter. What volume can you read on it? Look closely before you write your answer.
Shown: 343519.30 ft³
